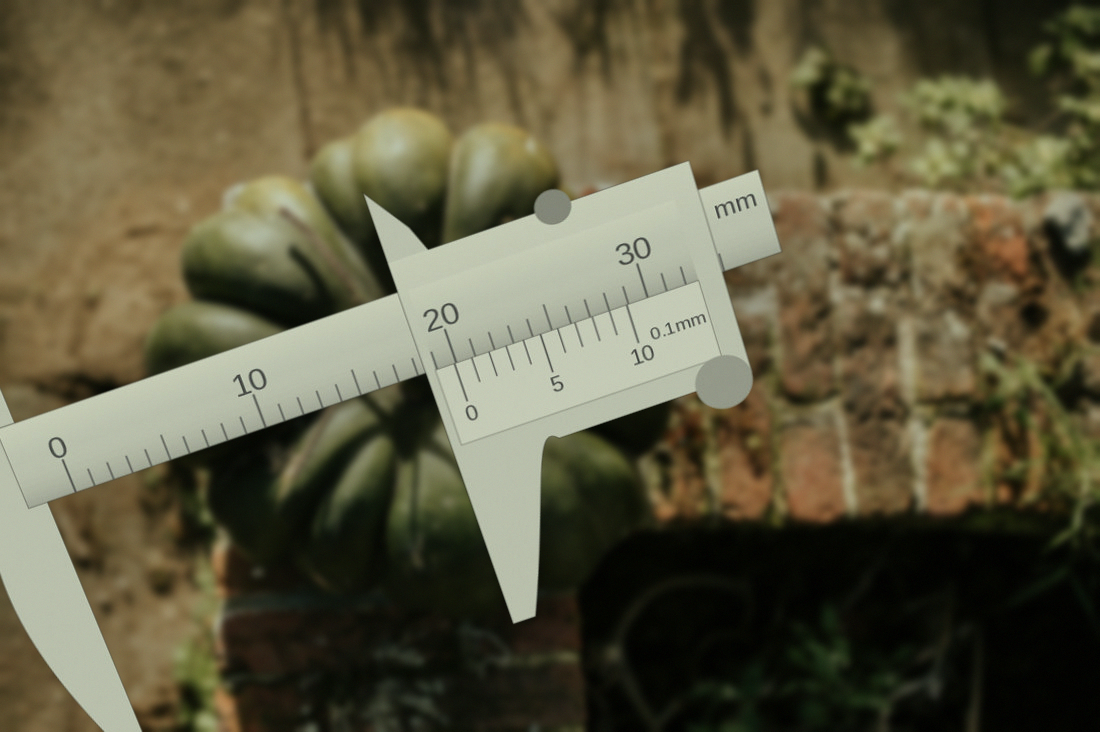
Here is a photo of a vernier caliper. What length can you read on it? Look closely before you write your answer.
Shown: 19.9 mm
